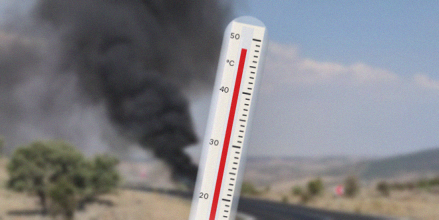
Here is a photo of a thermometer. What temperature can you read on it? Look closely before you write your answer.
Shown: 48 °C
